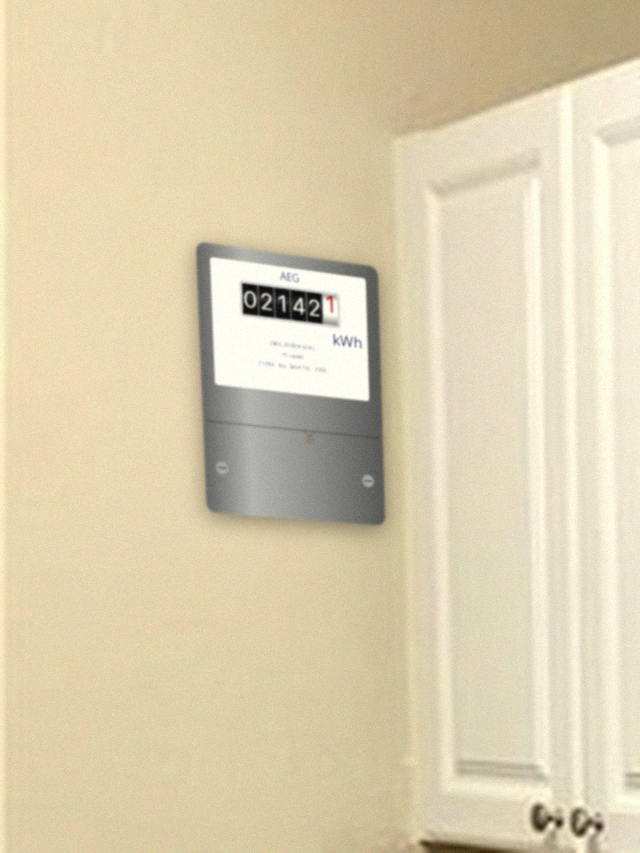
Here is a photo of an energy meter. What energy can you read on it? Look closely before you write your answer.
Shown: 2142.1 kWh
